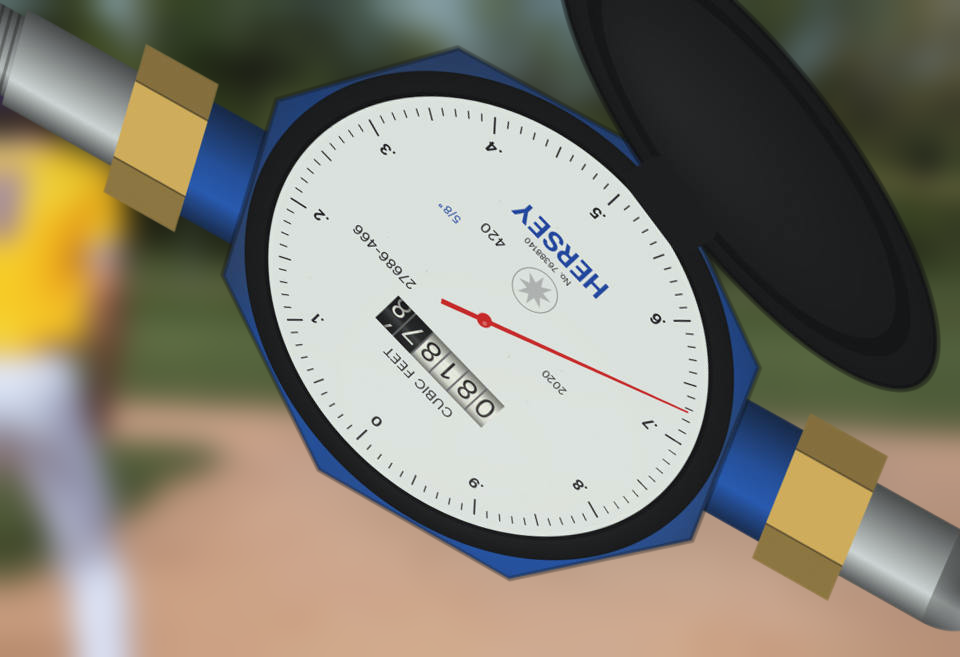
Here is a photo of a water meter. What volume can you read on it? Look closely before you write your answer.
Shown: 81877.67 ft³
